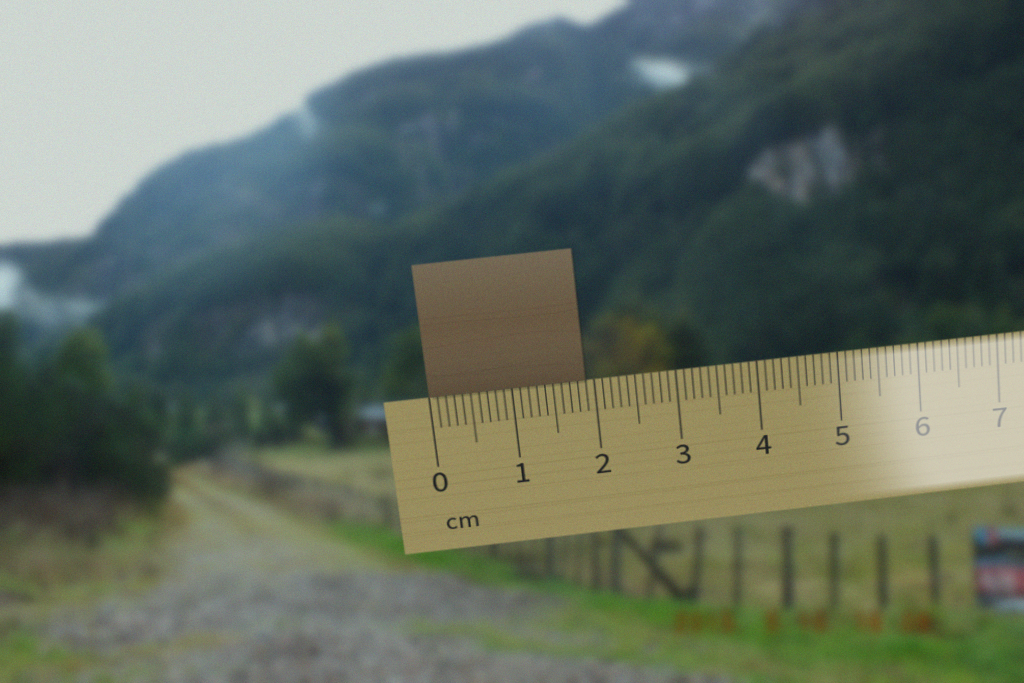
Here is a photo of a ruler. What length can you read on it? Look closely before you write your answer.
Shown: 1.9 cm
